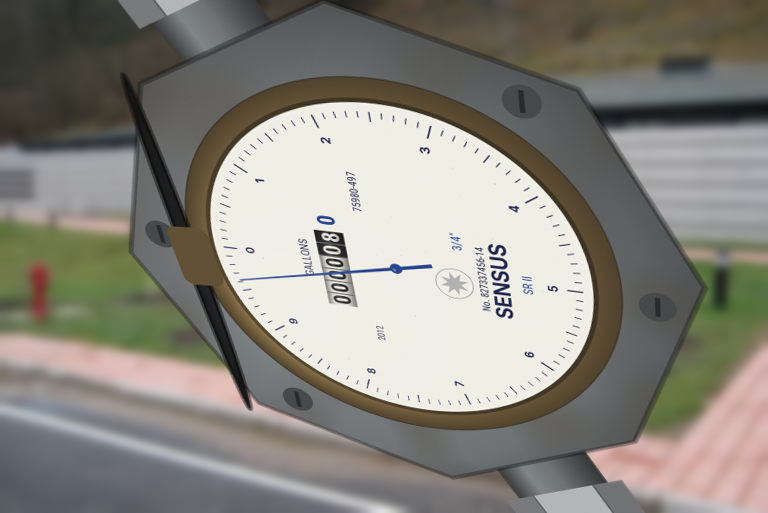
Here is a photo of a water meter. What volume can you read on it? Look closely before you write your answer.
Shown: 79.6 gal
